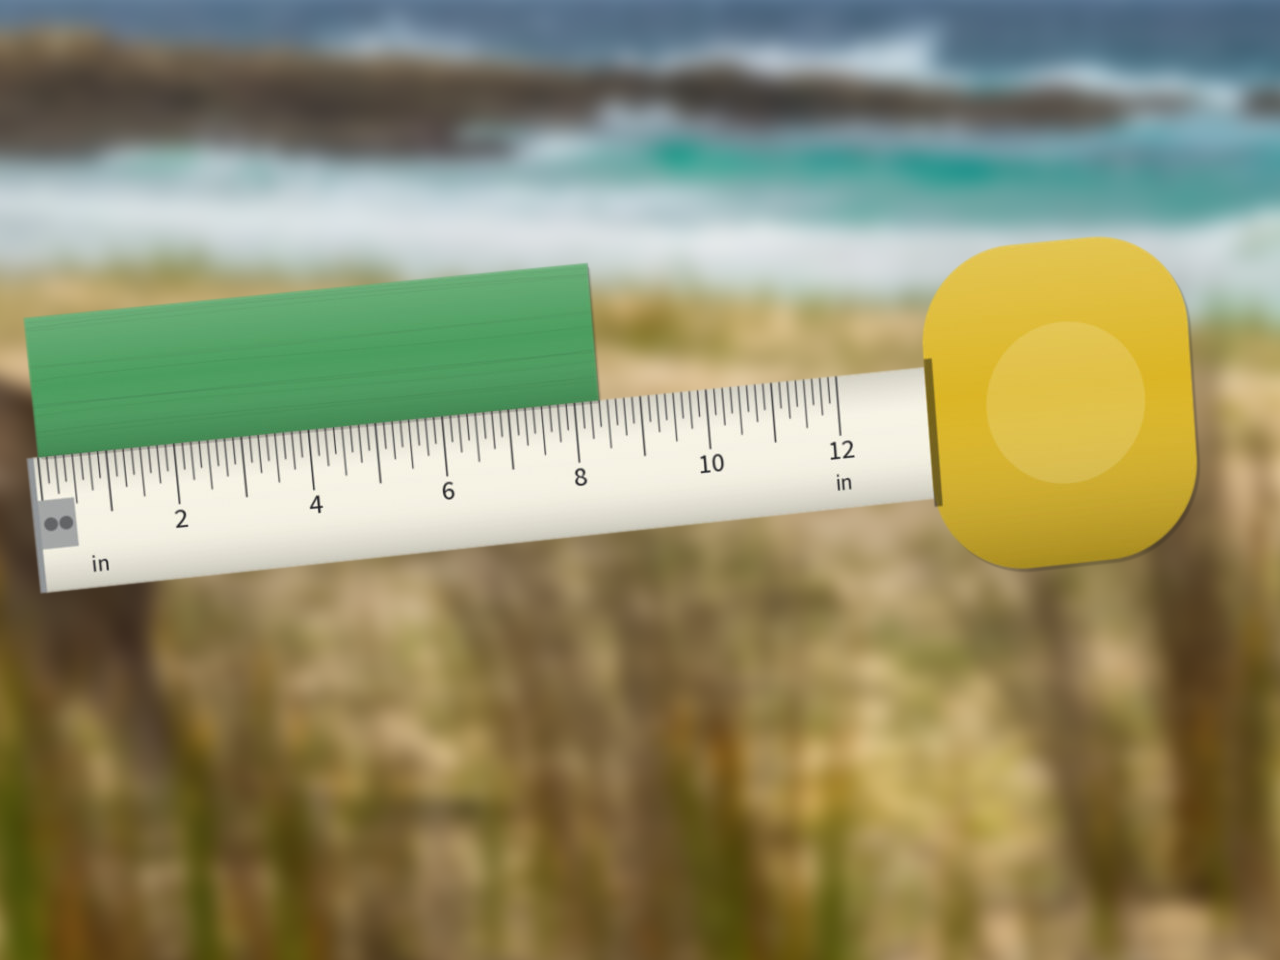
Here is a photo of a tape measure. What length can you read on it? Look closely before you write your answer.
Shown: 8.375 in
